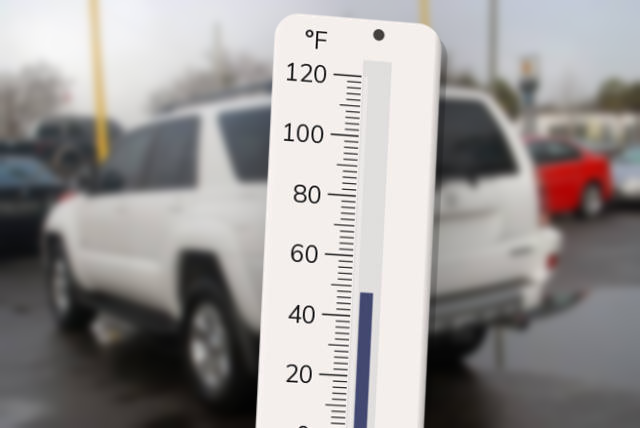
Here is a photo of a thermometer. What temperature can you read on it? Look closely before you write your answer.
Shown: 48 °F
